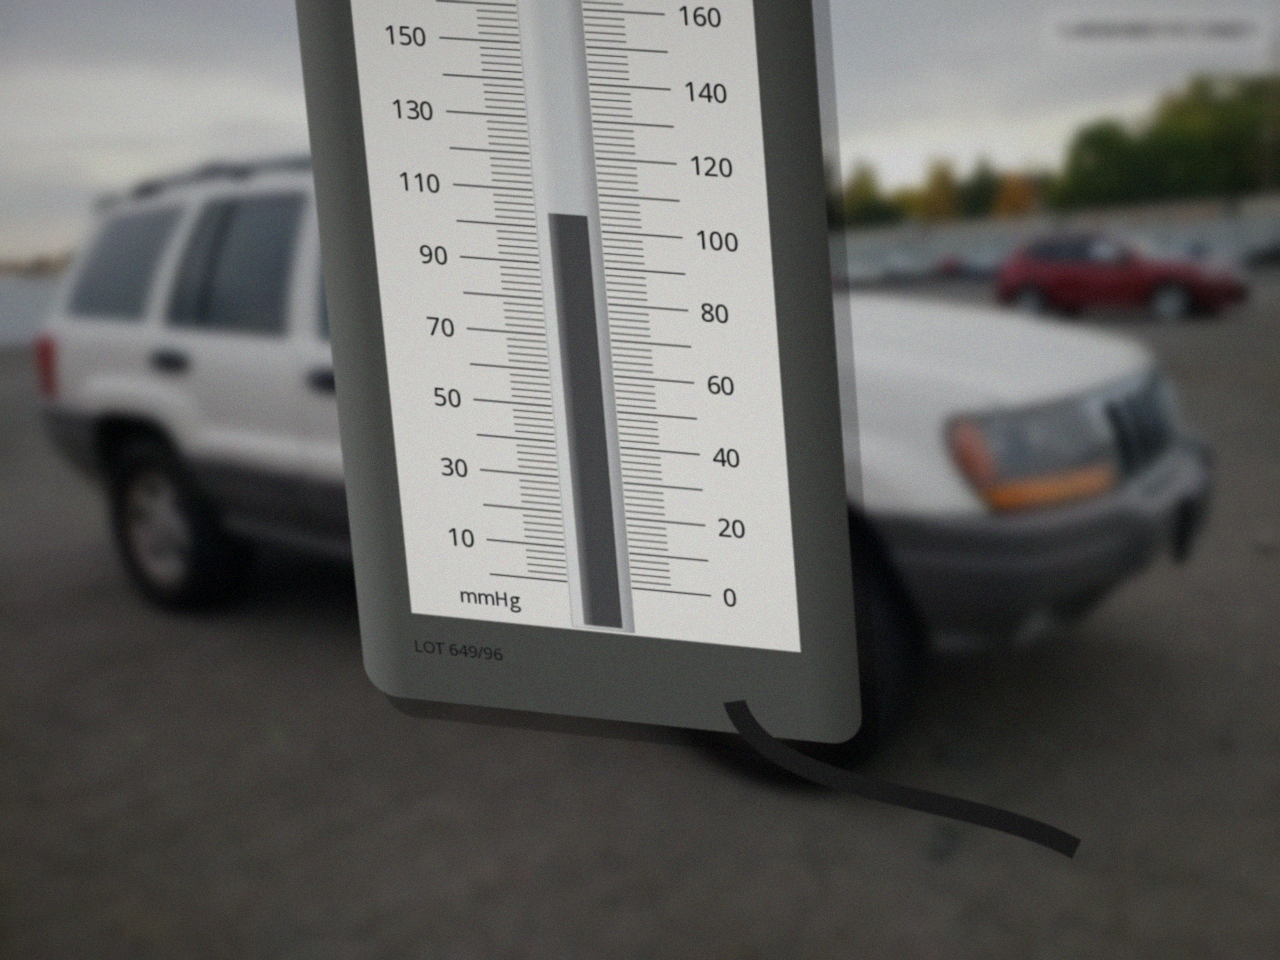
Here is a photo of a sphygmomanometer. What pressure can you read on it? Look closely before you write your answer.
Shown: 104 mmHg
